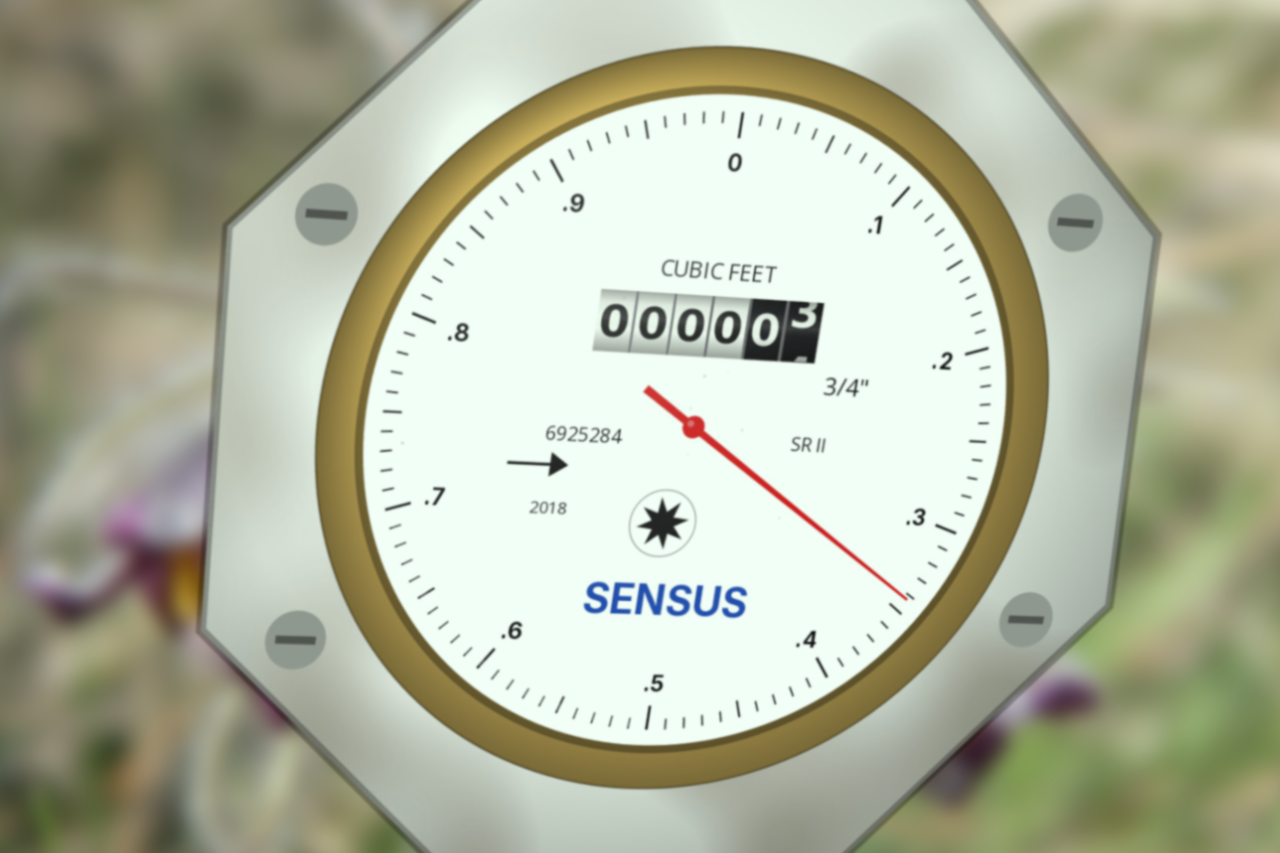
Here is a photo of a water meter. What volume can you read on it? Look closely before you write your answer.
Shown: 3.34 ft³
